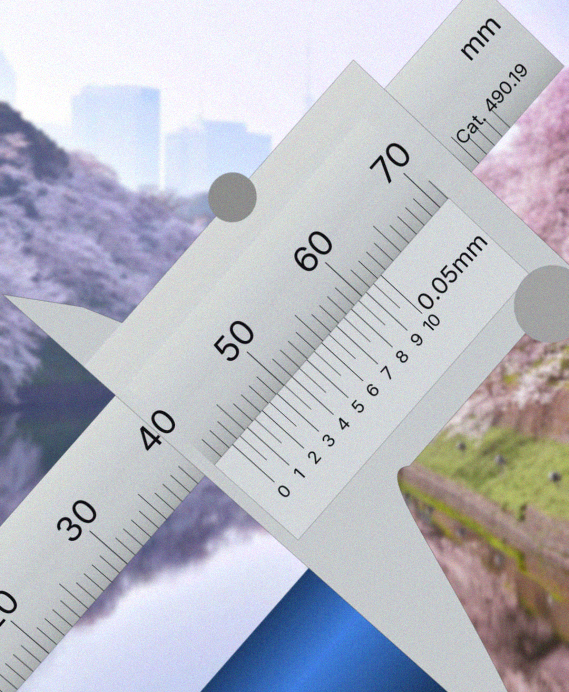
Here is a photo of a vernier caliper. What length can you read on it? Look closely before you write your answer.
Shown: 43.4 mm
